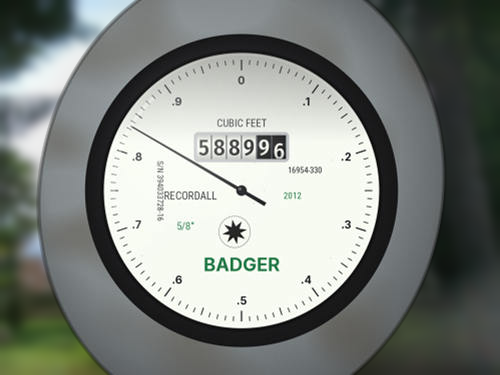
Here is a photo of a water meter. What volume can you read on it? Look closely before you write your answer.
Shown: 588995.83 ft³
